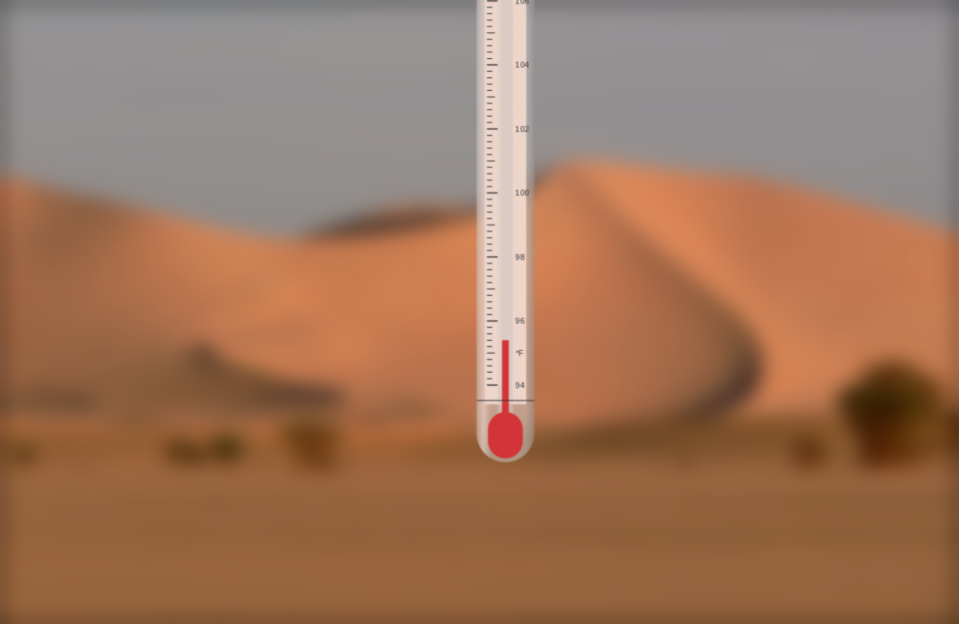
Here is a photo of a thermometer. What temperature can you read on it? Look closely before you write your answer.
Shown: 95.4 °F
